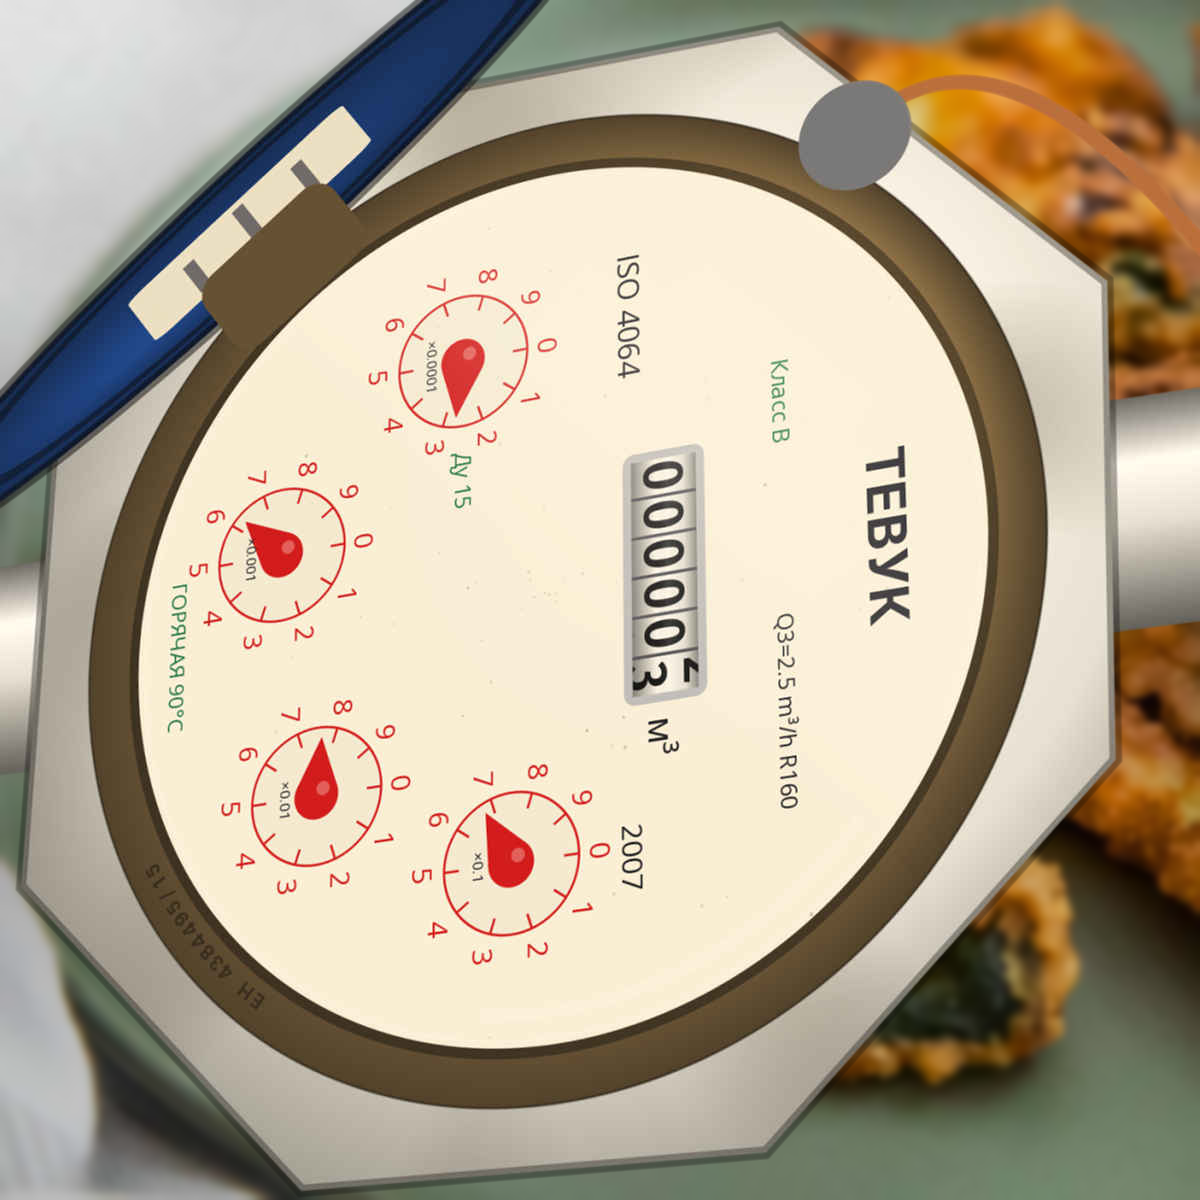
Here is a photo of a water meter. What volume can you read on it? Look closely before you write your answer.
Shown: 2.6762 m³
